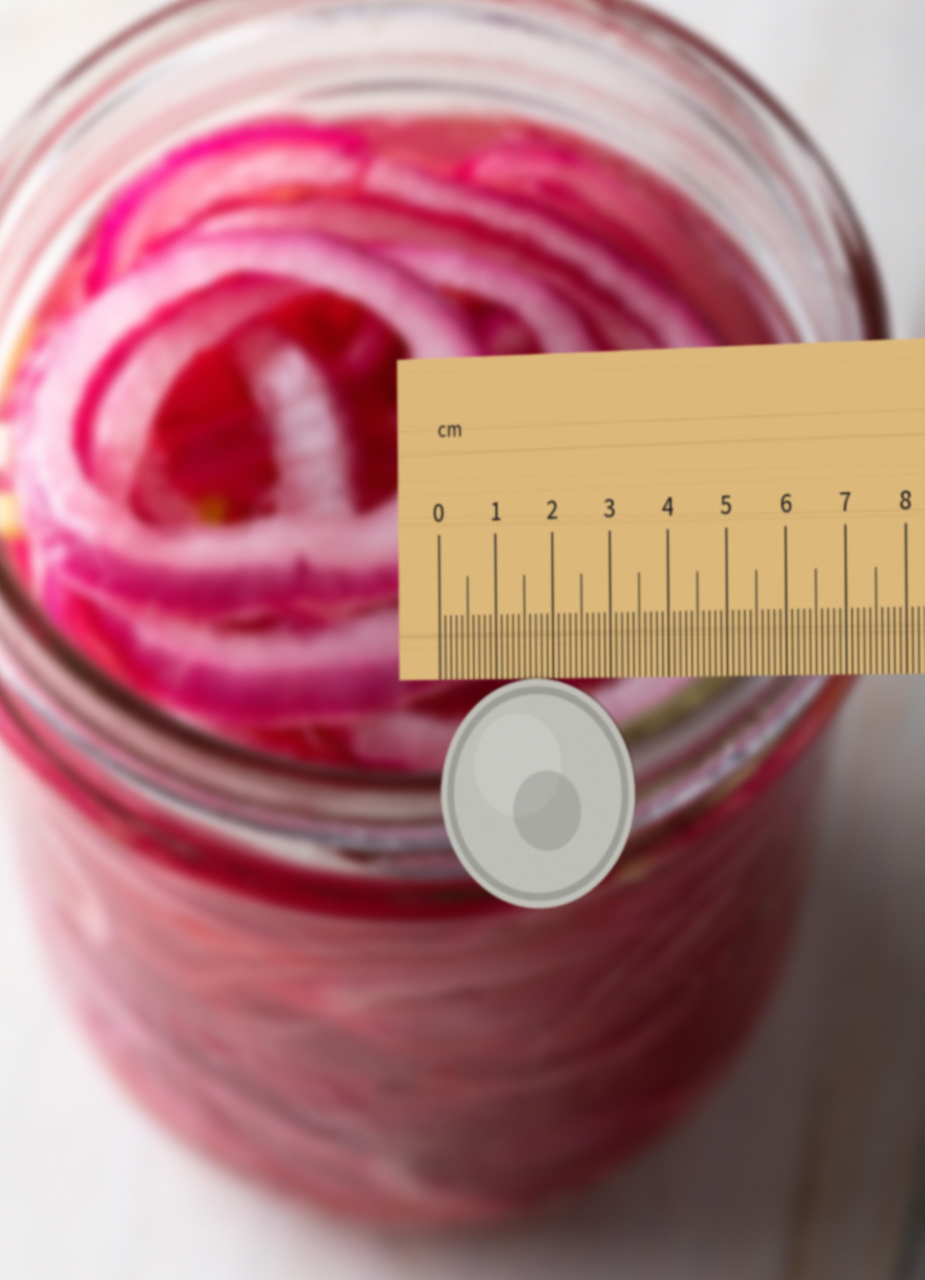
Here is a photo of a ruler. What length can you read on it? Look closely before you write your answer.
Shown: 3.4 cm
